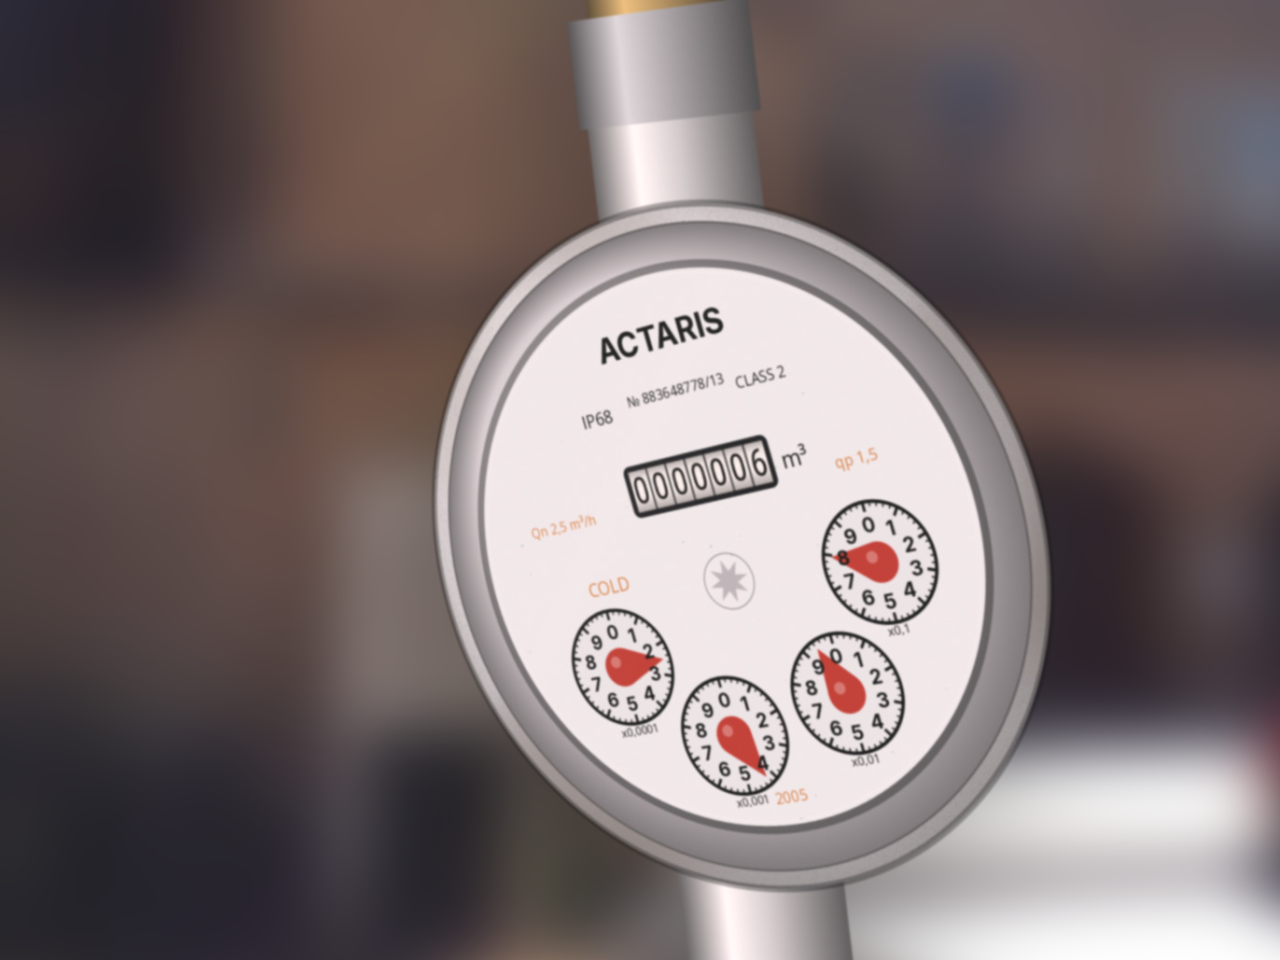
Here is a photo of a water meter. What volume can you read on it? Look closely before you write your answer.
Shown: 6.7942 m³
